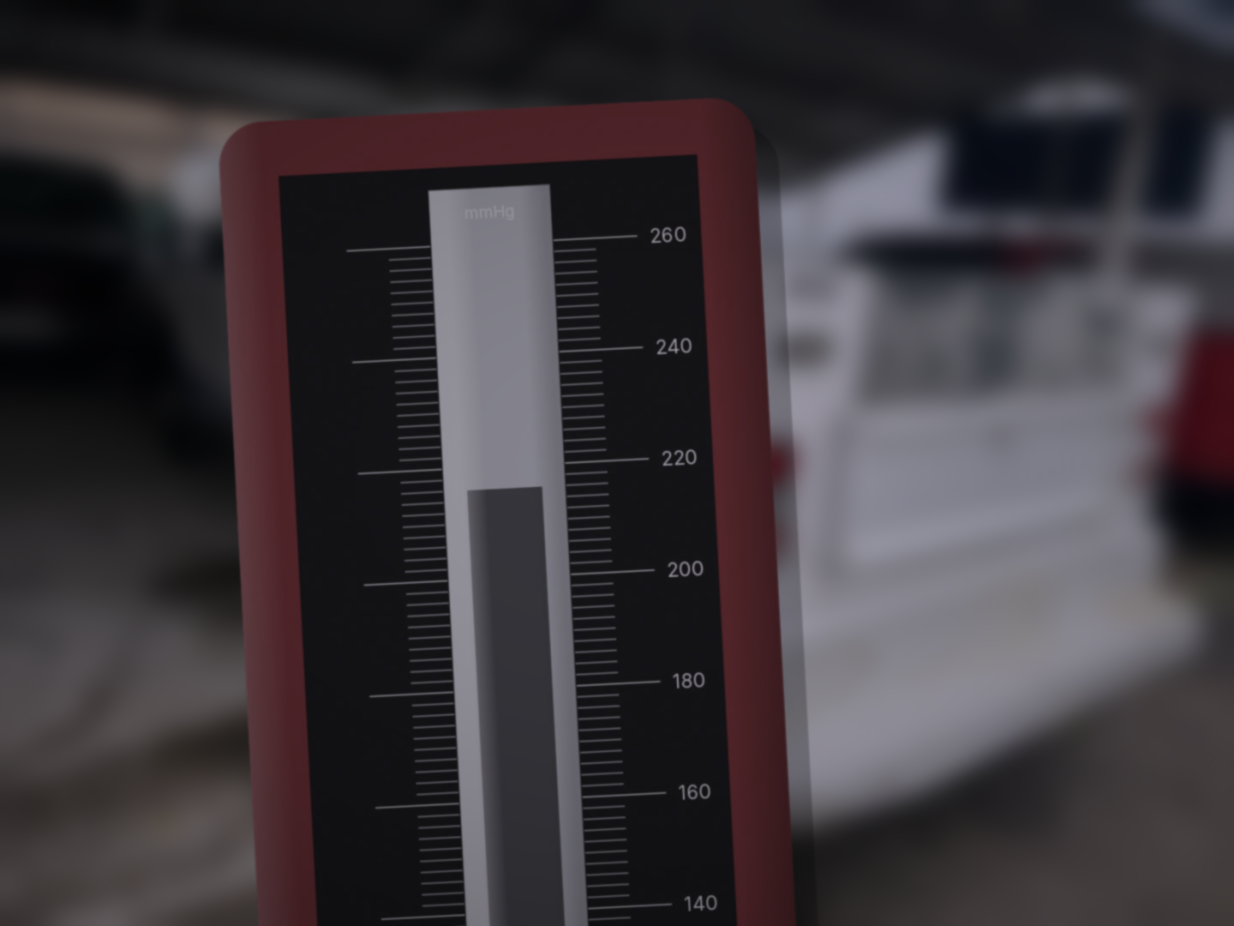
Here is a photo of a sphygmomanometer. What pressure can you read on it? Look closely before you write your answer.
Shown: 216 mmHg
